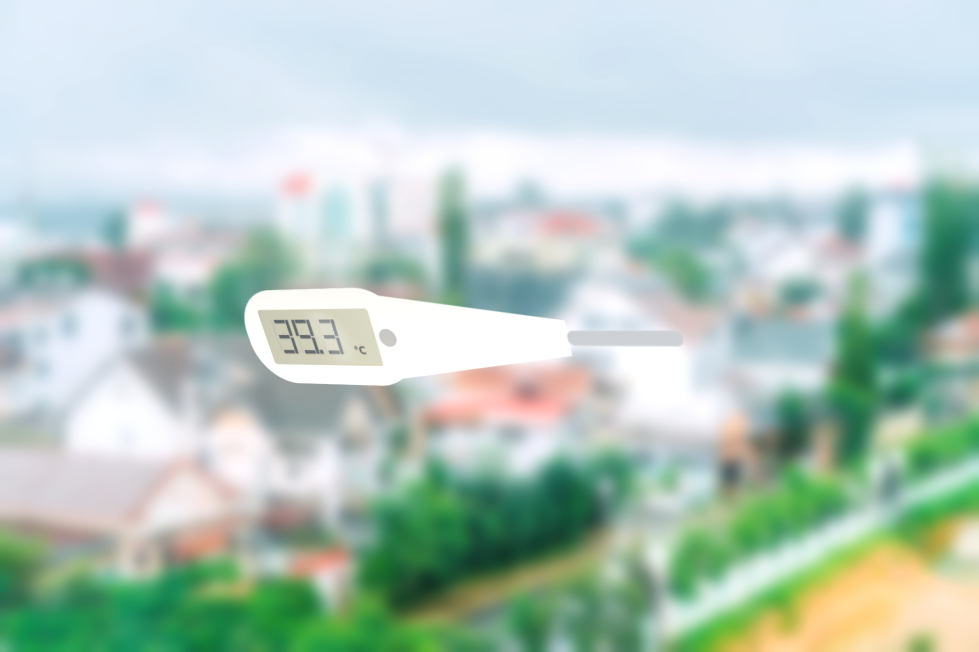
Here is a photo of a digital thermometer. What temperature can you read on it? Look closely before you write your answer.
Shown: 39.3 °C
